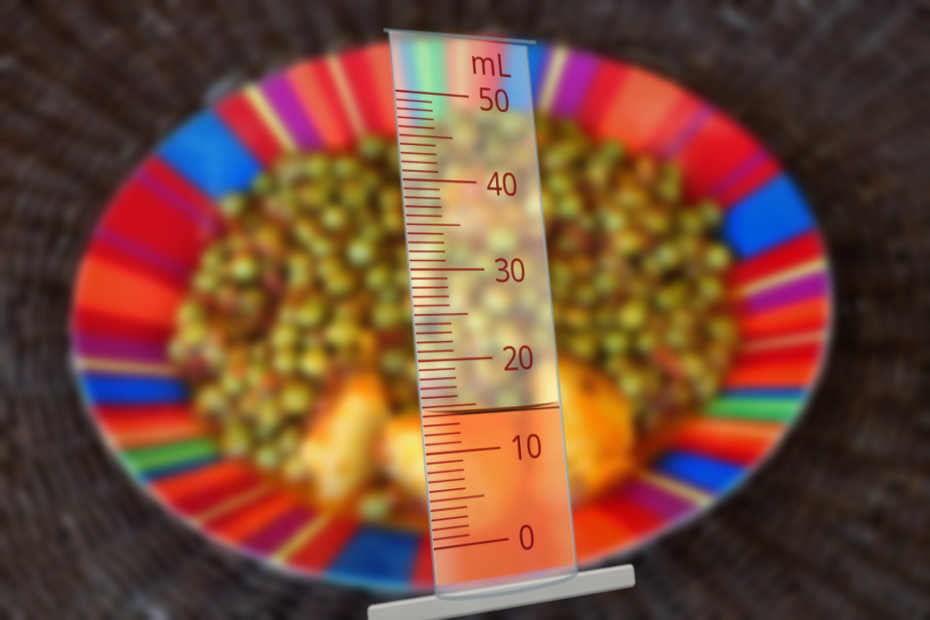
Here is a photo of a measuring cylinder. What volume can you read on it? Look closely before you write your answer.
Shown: 14 mL
